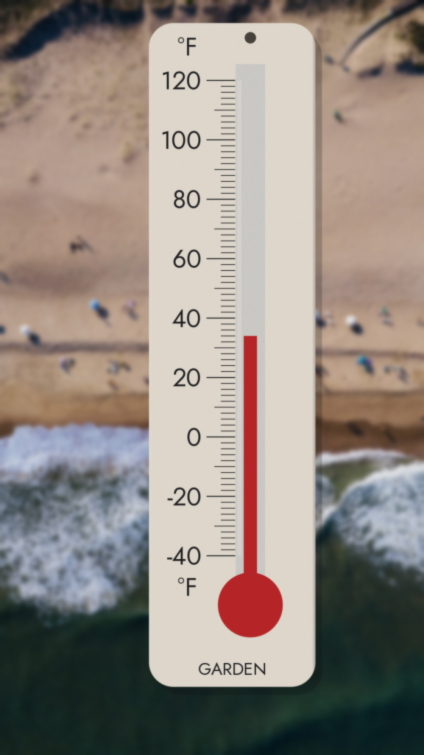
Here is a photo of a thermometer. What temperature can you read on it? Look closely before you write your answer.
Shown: 34 °F
